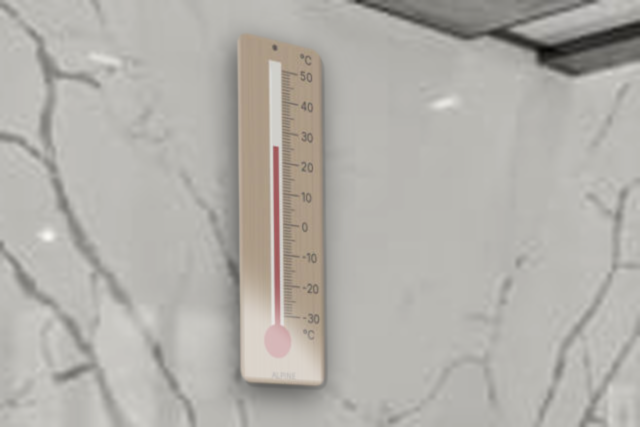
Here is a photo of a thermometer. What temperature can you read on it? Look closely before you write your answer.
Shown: 25 °C
